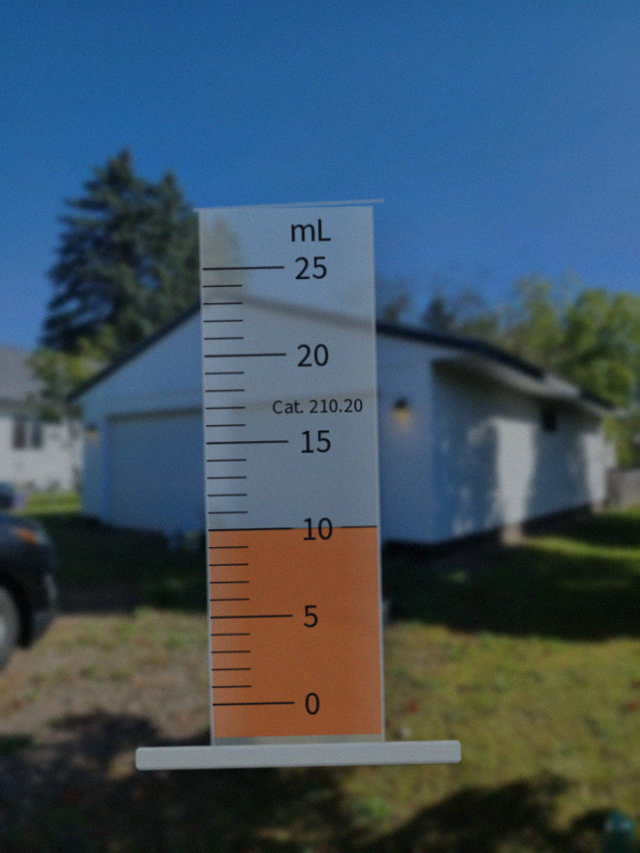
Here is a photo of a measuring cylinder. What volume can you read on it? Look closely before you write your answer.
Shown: 10 mL
